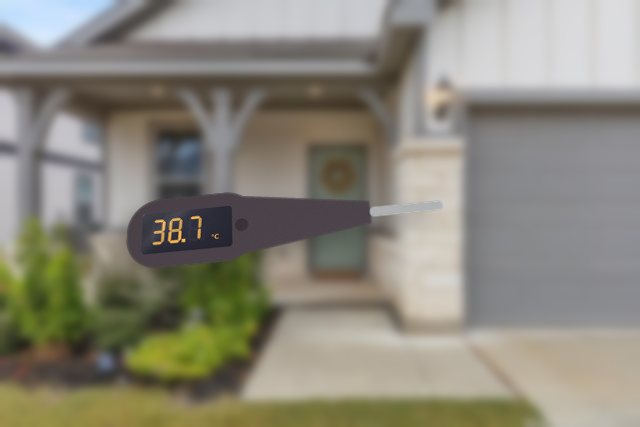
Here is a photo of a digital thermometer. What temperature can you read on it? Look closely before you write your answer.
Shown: 38.7 °C
